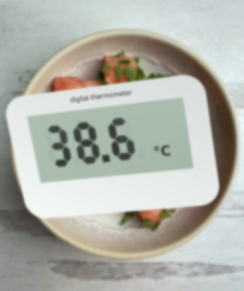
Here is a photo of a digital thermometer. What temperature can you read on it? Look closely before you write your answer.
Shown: 38.6 °C
